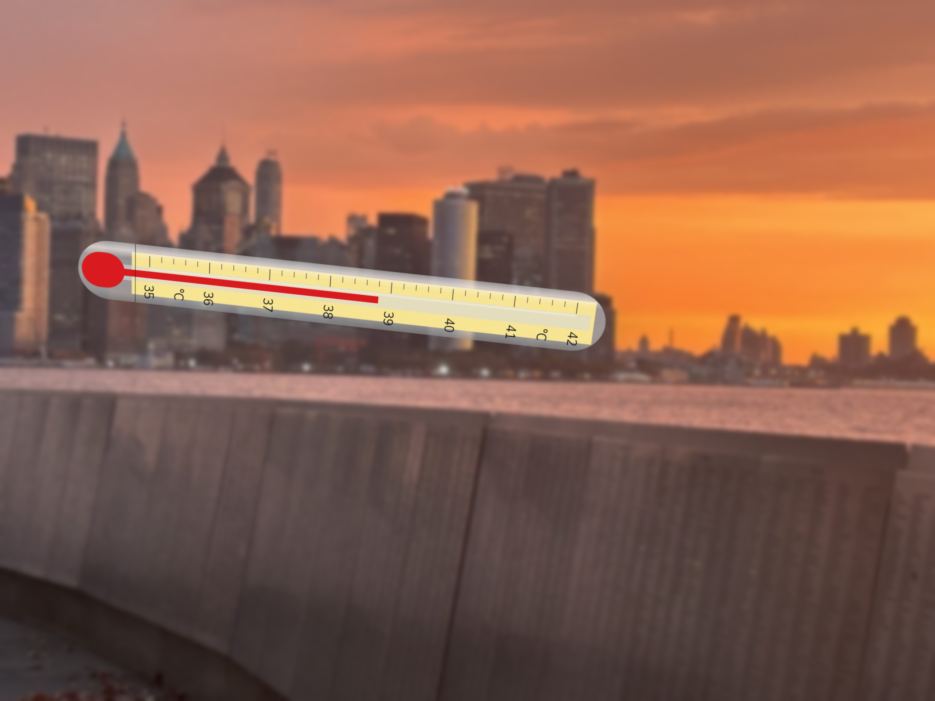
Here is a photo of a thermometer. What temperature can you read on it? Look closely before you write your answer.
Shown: 38.8 °C
